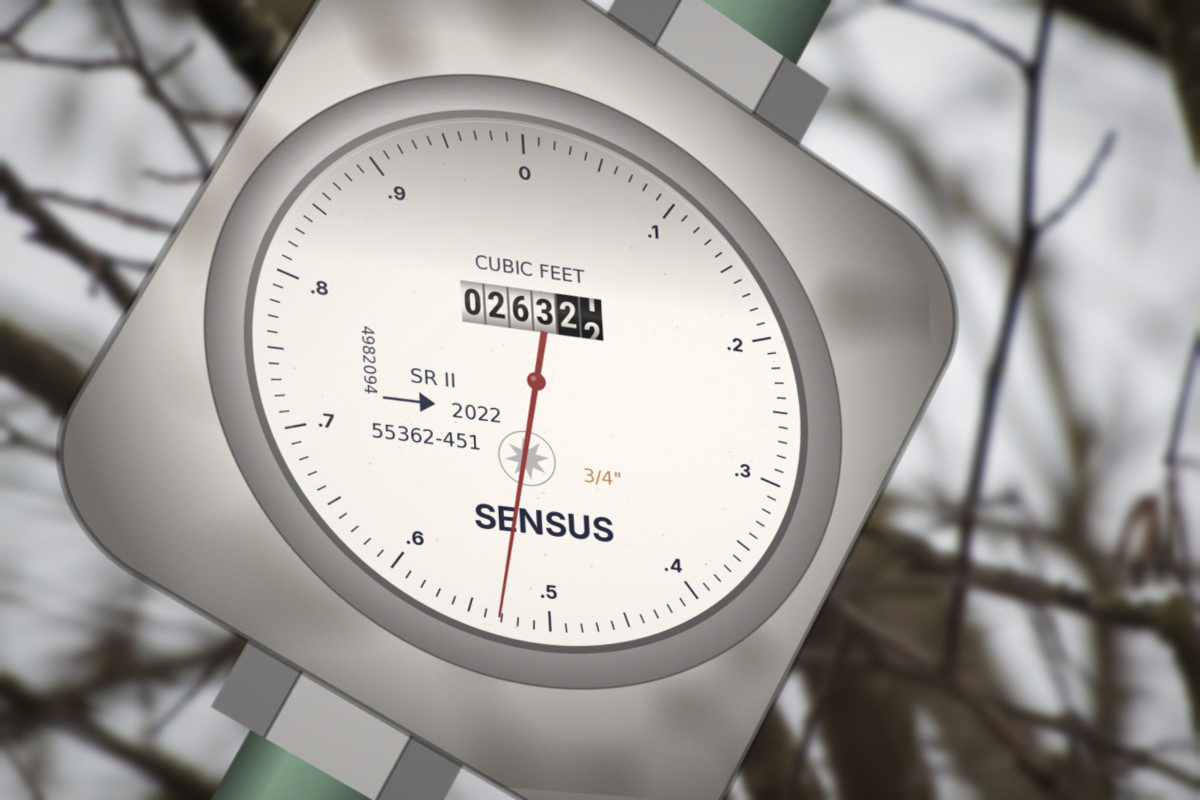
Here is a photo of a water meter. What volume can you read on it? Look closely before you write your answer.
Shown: 26321.53 ft³
